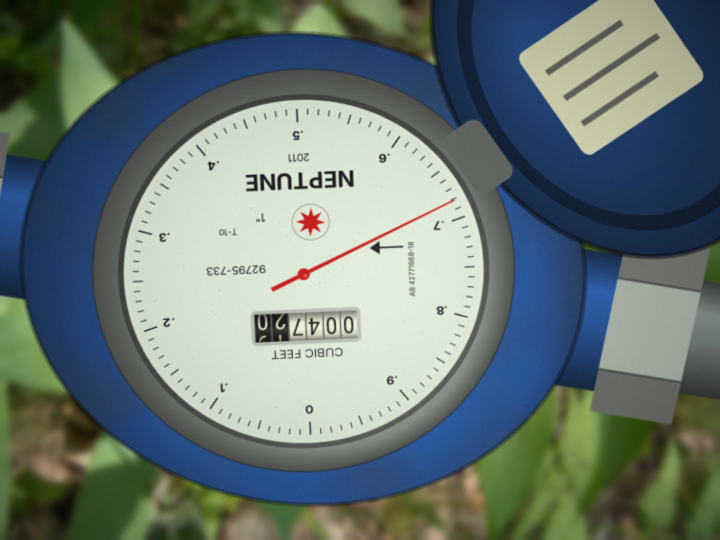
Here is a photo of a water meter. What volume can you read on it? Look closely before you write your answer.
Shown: 4719.68 ft³
